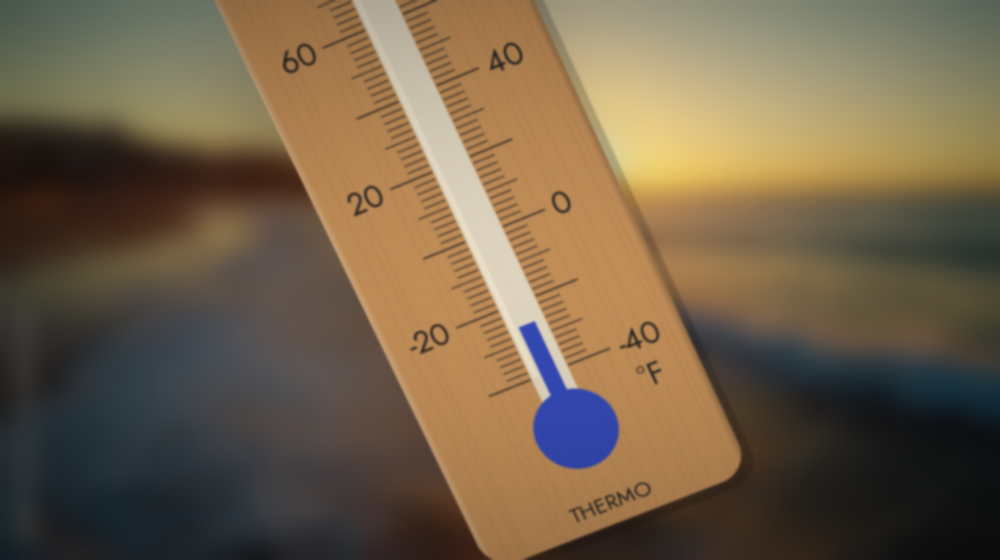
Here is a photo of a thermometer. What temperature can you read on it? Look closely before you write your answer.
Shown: -26 °F
